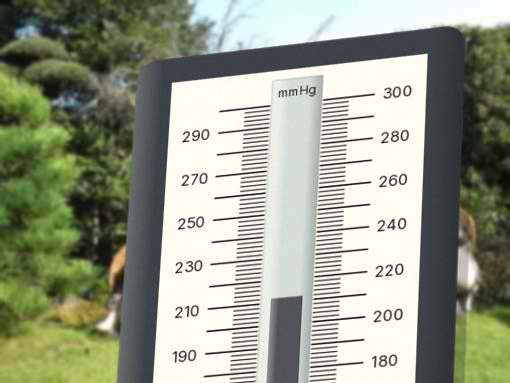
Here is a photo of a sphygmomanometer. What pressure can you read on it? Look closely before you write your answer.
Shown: 212 mmHg
